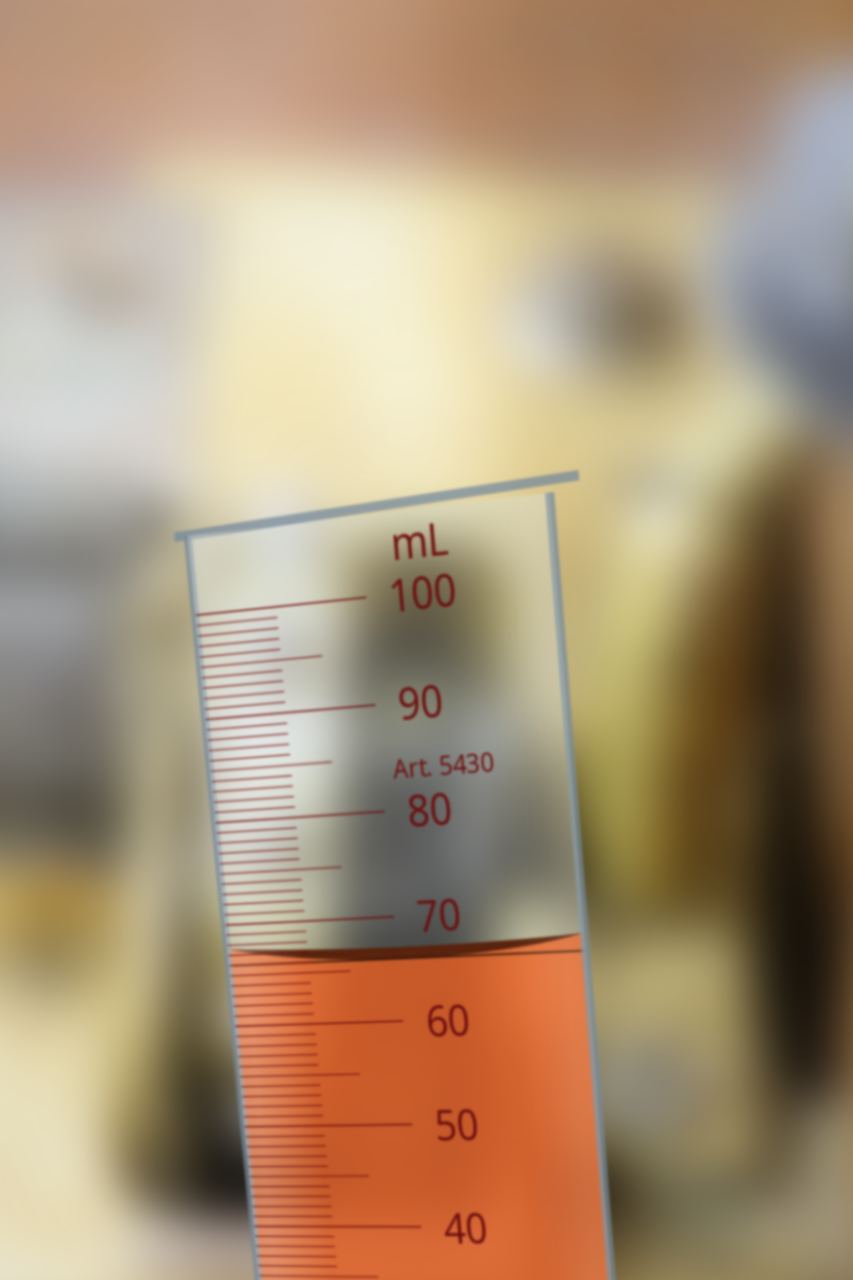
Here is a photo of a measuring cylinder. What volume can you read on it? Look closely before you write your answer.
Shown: 66 mL
